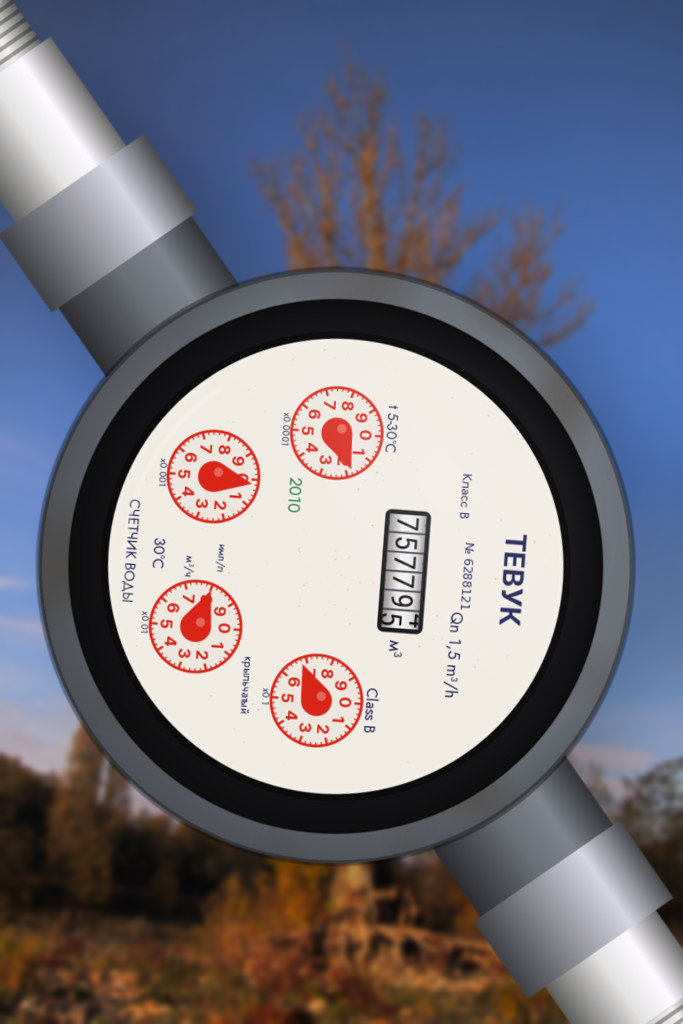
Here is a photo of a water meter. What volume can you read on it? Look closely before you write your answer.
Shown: 757794.6801 m³
